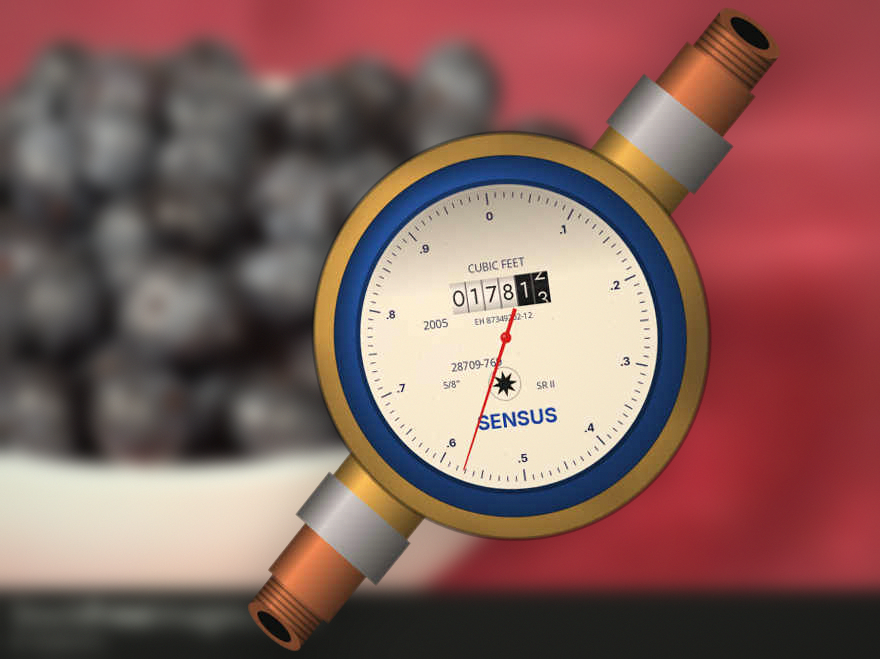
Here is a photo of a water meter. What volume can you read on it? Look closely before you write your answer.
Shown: 17812.57 ft³
